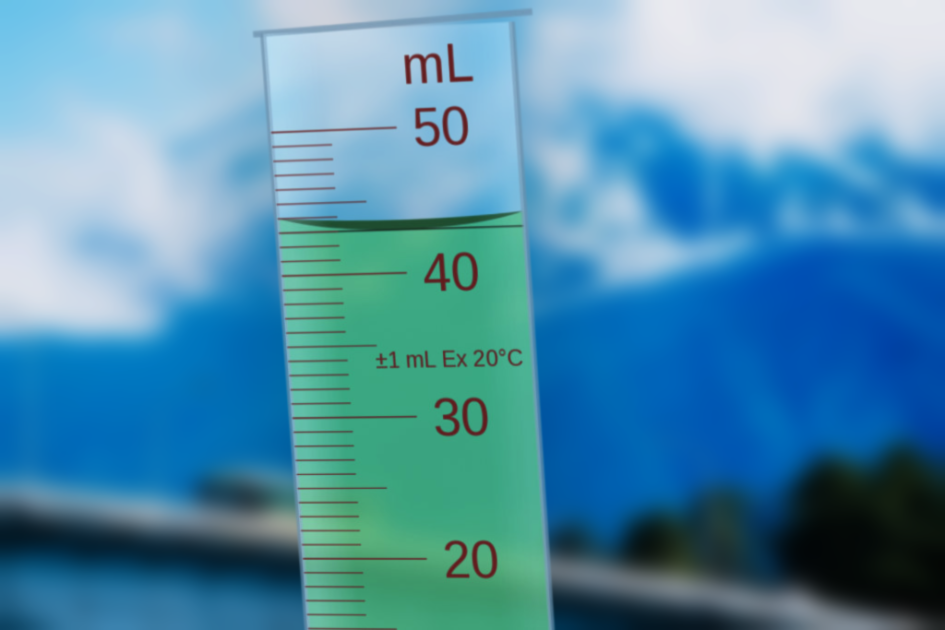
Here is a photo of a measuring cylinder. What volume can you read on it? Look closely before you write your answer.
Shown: 43 mL
